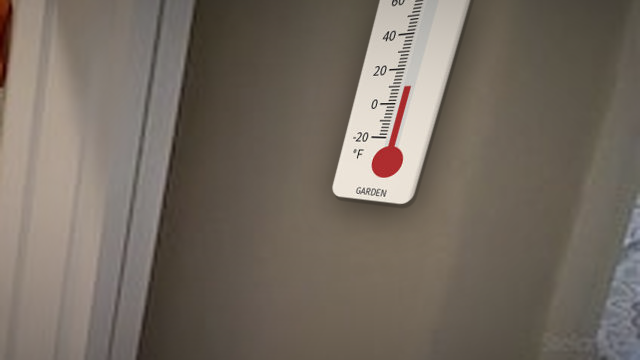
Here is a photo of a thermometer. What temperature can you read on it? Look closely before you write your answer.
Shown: 10 °F
